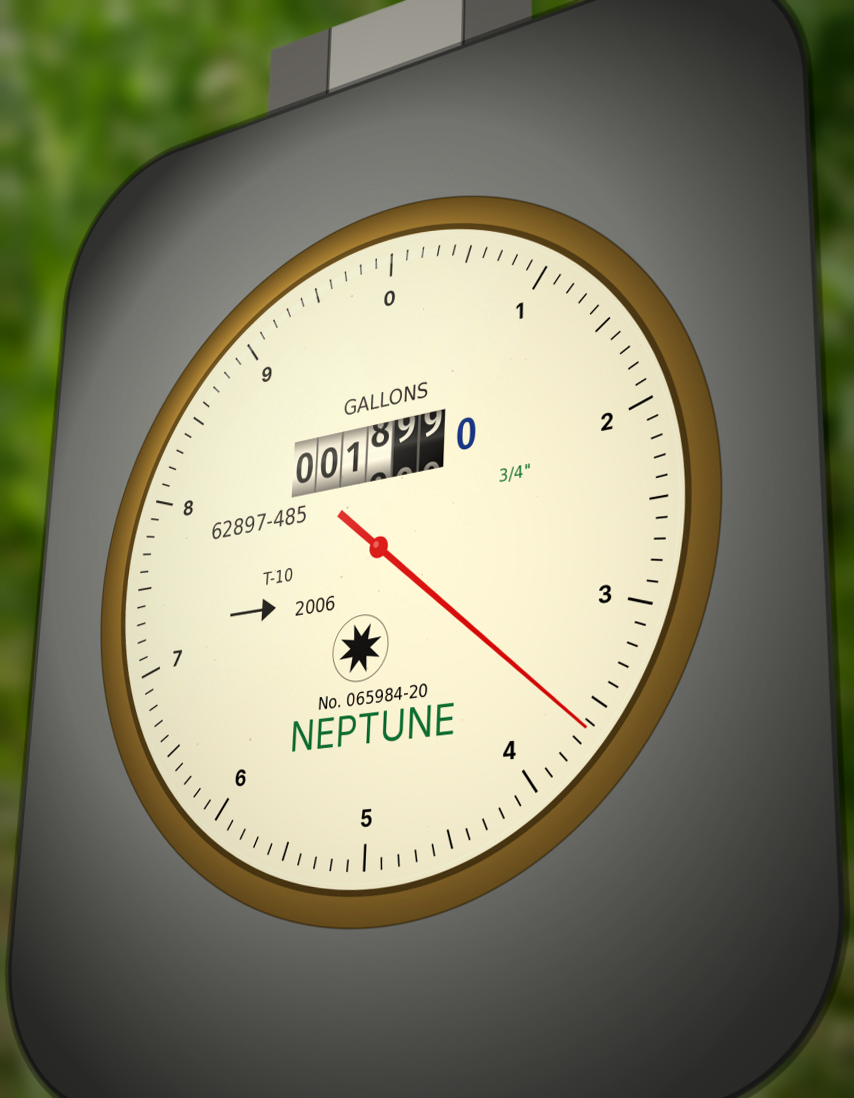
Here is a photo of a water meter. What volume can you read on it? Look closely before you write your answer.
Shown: 18993.6 gal
